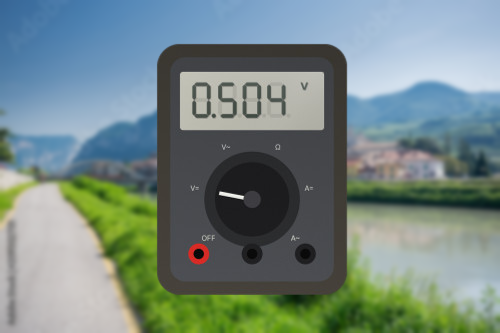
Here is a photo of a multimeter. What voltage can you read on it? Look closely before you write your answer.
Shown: 0.504 V
